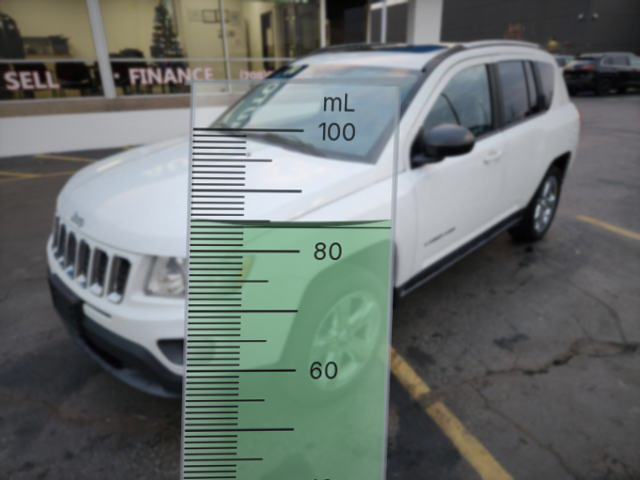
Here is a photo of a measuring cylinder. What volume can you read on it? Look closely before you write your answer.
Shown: 84 mL
